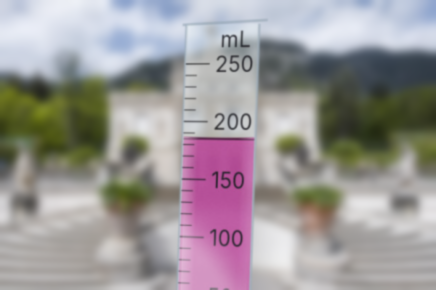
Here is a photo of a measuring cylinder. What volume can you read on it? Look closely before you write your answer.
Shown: 185 mL
